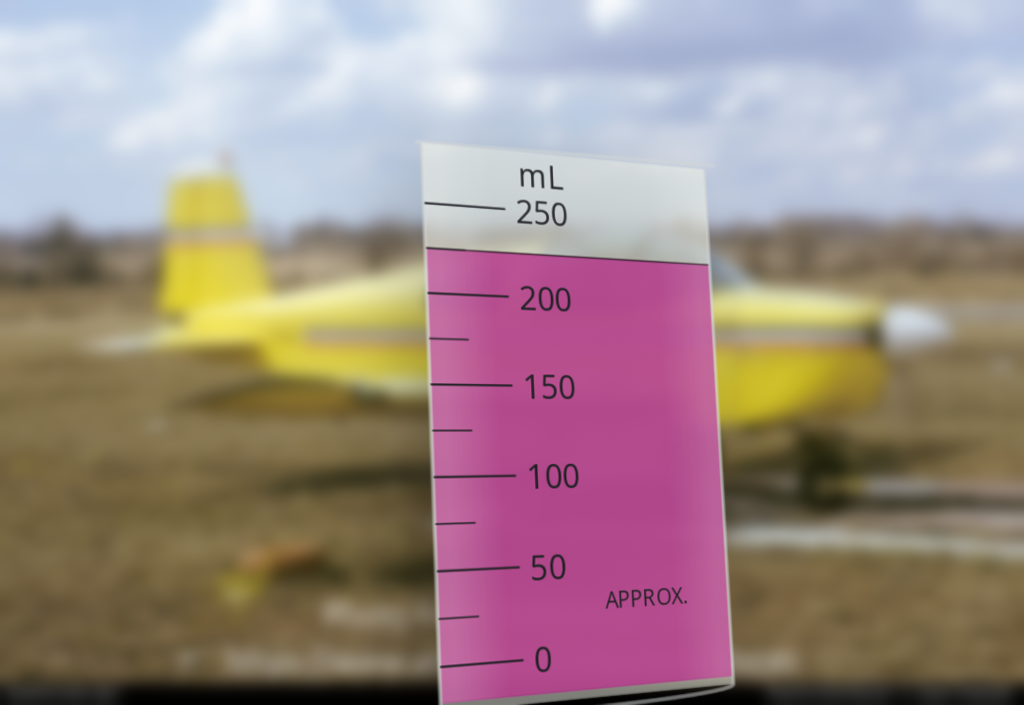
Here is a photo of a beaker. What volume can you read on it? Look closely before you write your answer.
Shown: 225 mL
